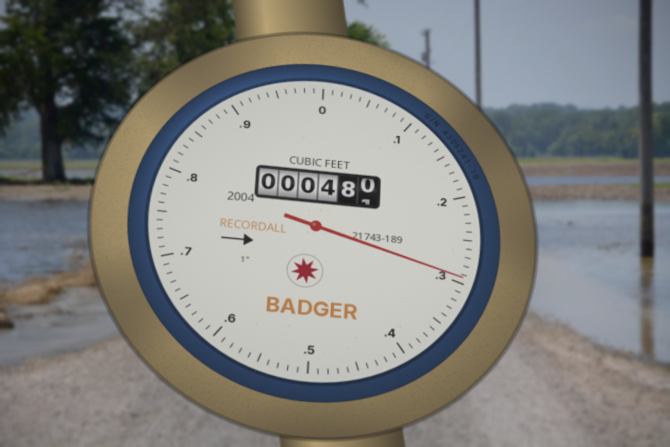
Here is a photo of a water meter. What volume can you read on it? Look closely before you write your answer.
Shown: 480.29 ft³
